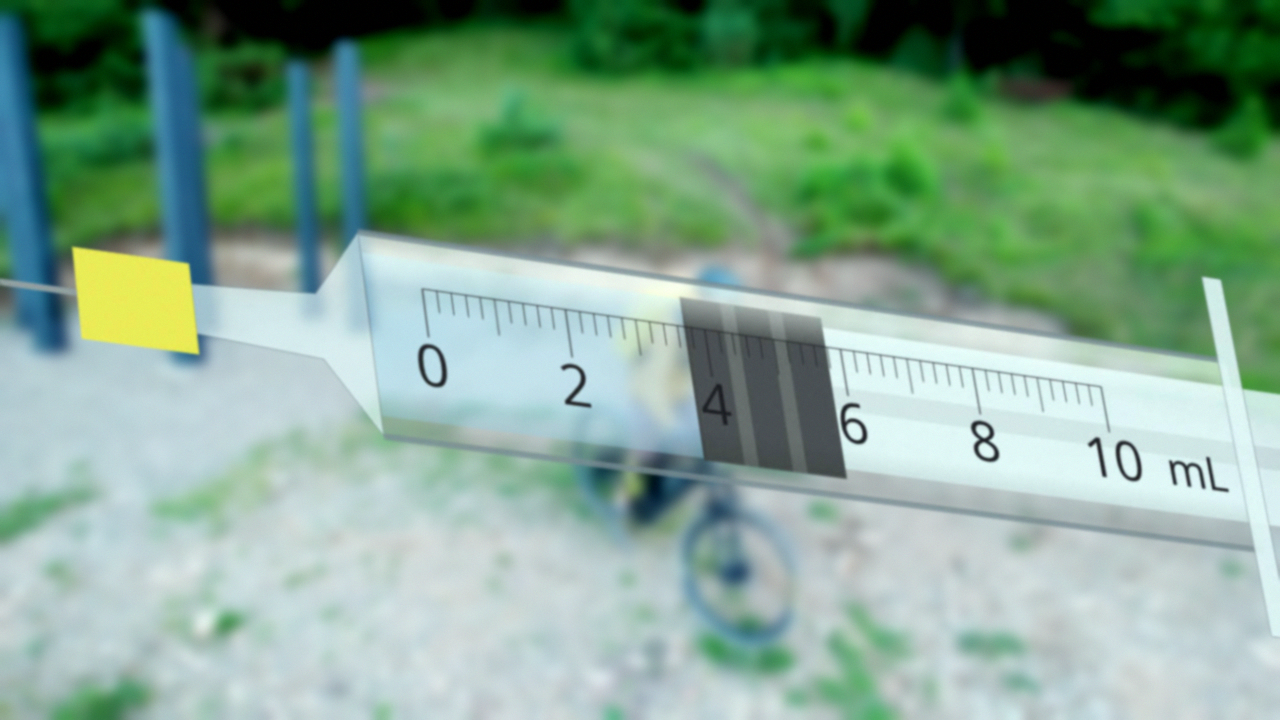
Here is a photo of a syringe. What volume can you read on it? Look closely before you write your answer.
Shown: 3.7 mL
